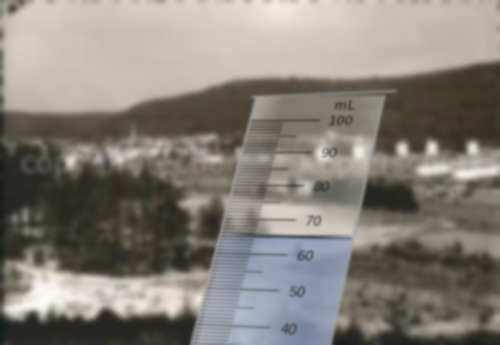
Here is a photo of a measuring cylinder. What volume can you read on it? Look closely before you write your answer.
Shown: 65 mL
